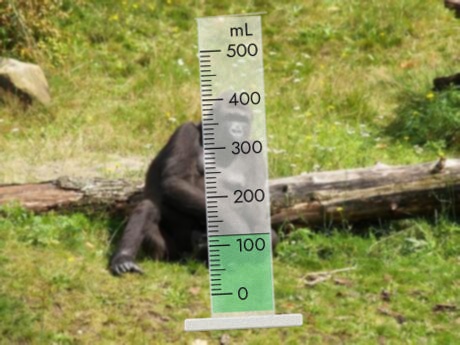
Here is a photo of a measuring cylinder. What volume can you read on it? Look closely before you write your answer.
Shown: 120 mL
